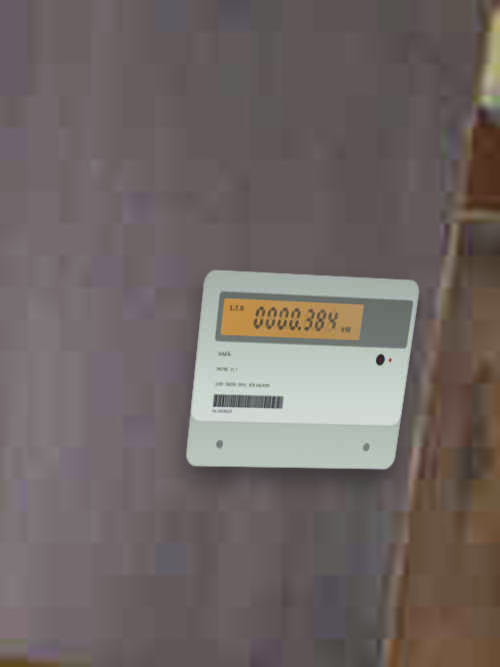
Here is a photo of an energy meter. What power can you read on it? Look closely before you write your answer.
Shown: 0.384 kW
